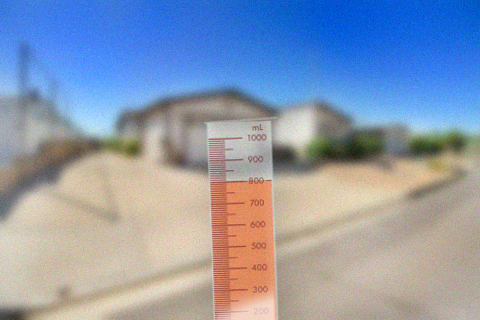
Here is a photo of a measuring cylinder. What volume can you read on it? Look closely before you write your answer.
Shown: 800 mL
